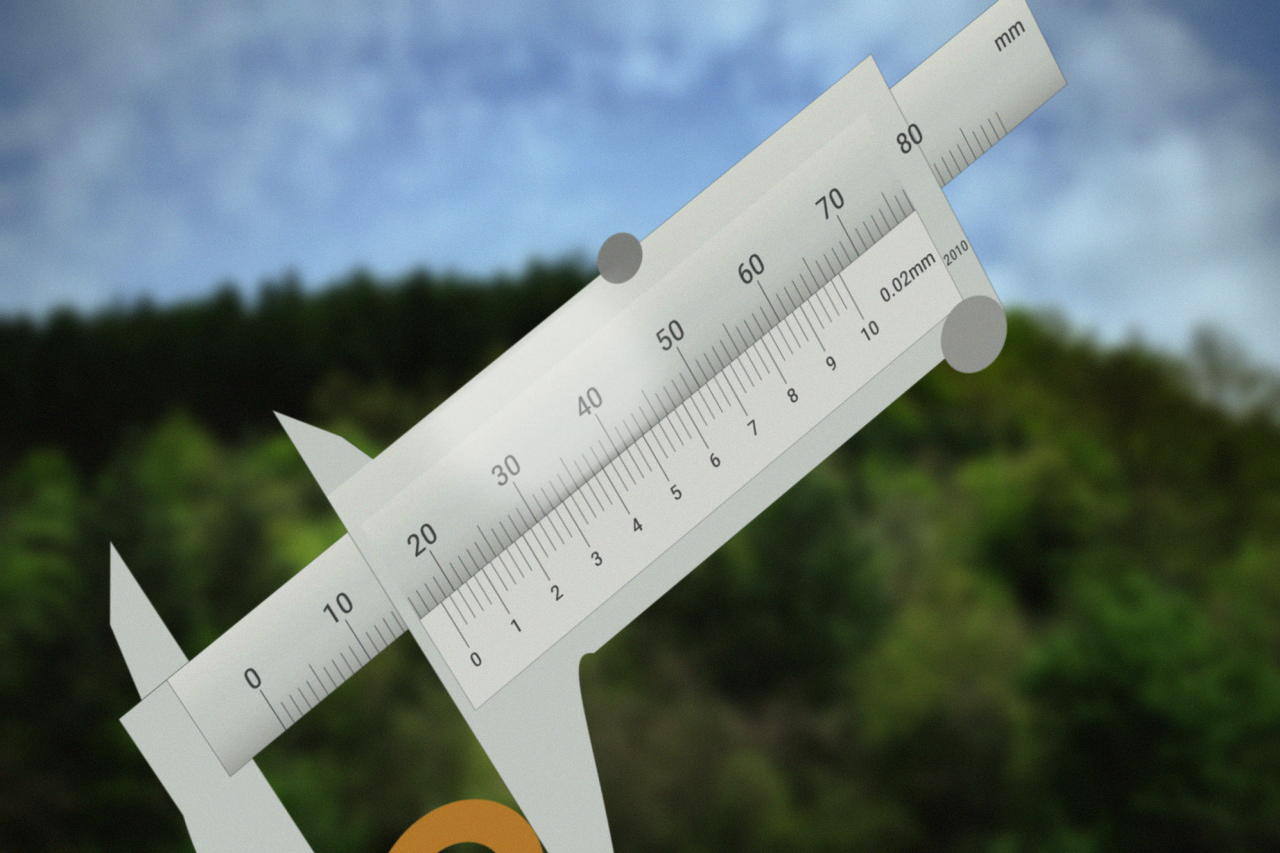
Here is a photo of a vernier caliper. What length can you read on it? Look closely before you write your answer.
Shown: 18.4 mm
